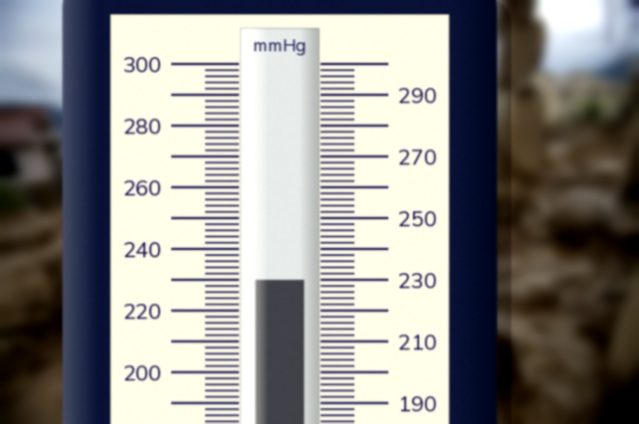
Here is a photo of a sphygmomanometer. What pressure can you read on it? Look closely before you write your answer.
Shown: 230 mmHg
